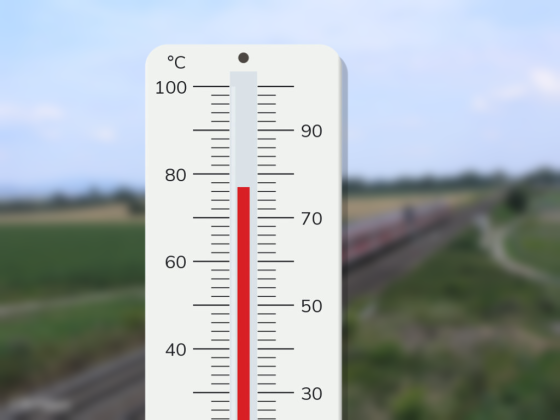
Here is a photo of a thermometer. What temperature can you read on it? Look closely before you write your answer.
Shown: 77 °C
